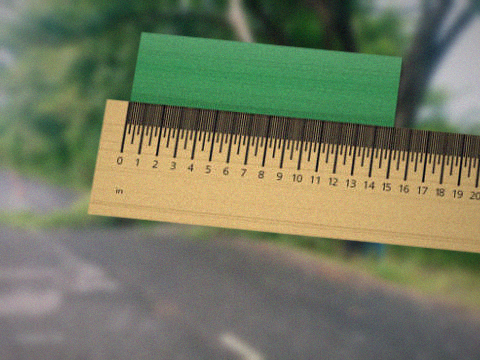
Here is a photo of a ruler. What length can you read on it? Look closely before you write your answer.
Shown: 15 in
